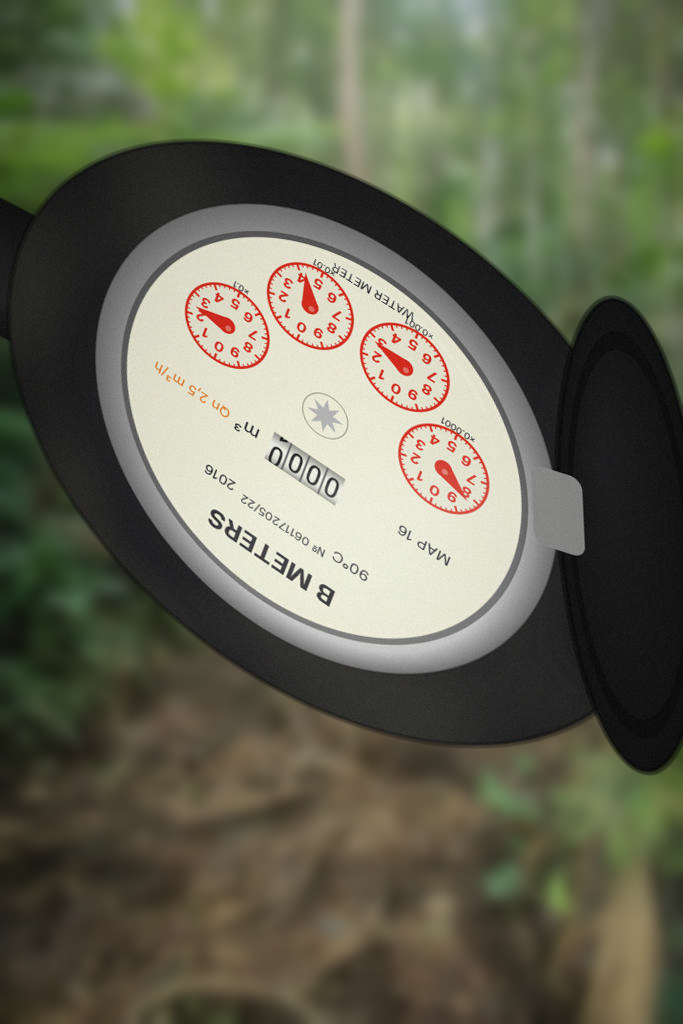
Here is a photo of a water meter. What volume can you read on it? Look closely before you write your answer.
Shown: 0.2428 m³
